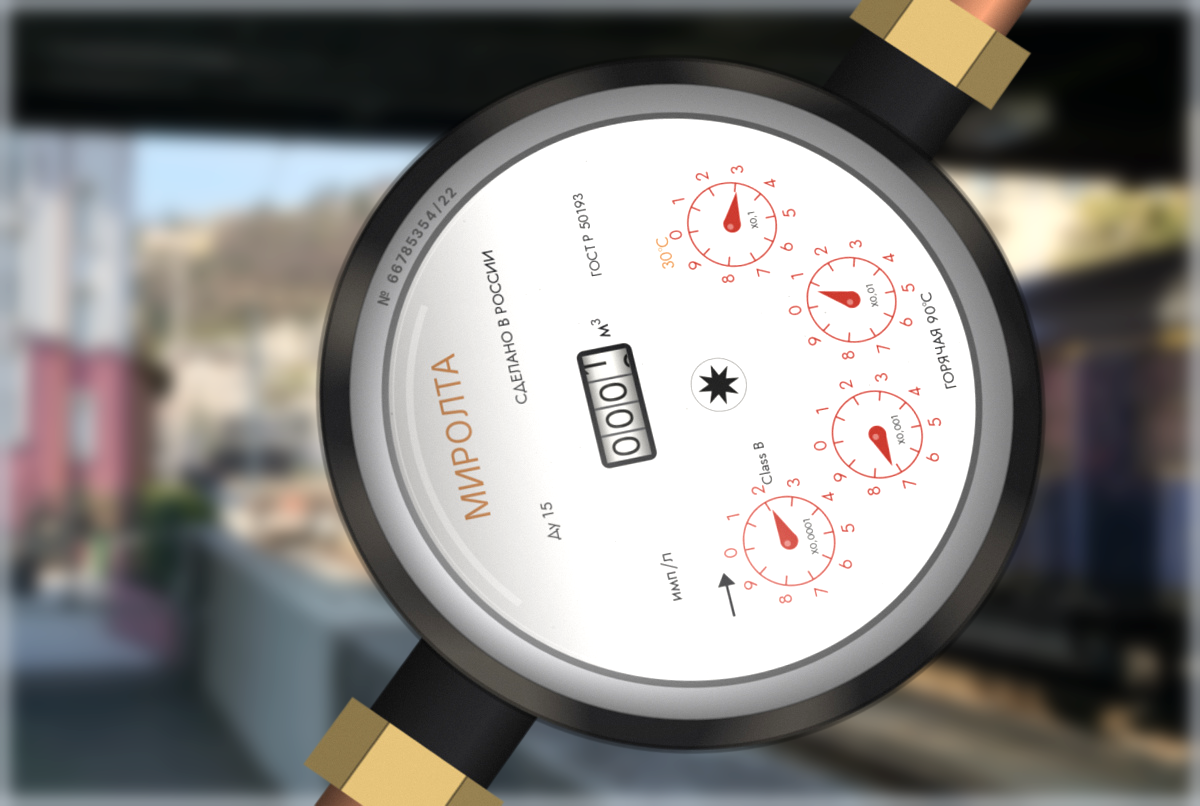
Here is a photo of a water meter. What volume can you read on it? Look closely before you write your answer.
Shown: 1.3072 m³
